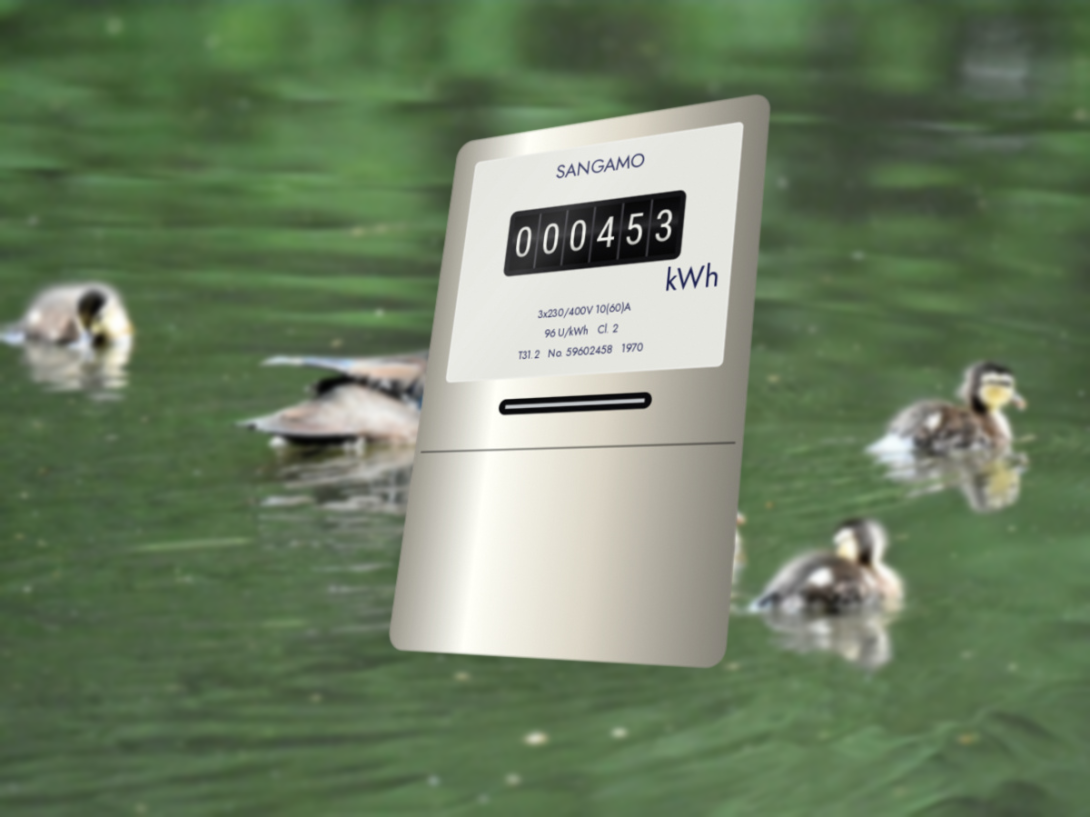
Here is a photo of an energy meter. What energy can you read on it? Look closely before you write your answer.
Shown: 453 kWh
